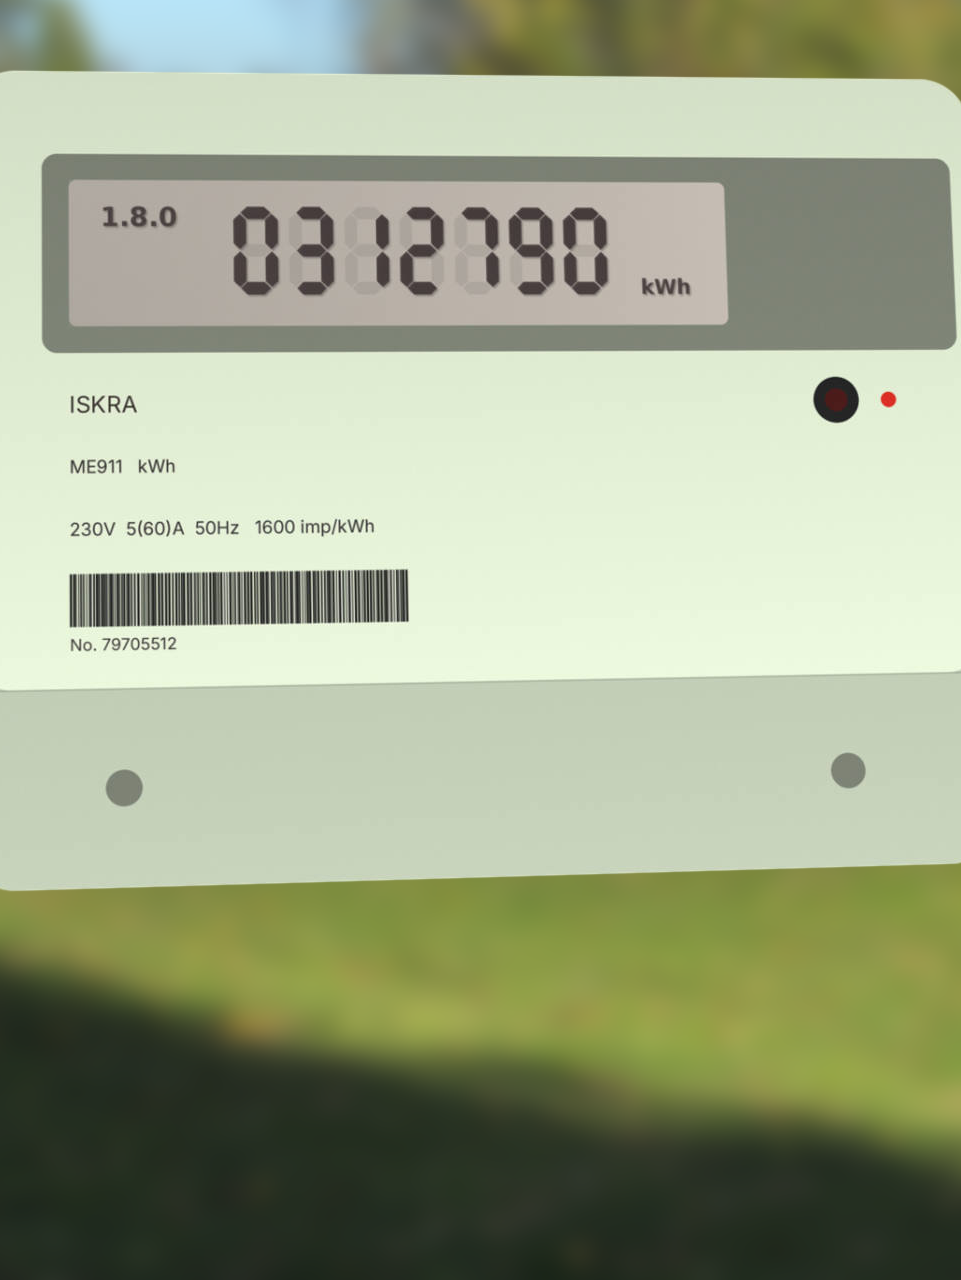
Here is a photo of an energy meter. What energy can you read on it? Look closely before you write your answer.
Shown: 312790 kWh
